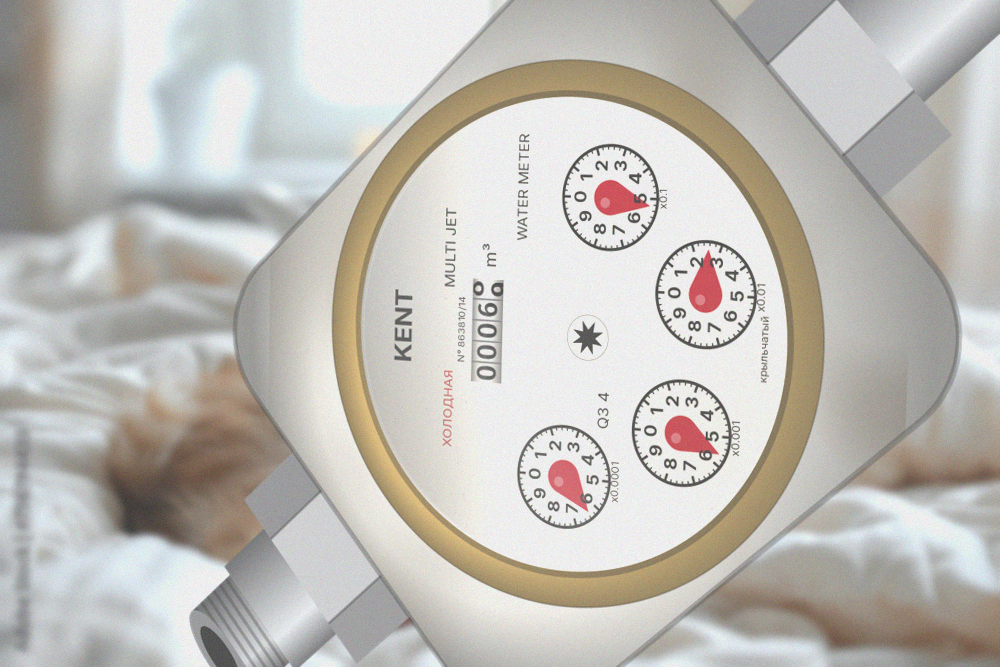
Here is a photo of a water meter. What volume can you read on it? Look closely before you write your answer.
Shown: 68.5256 m³
